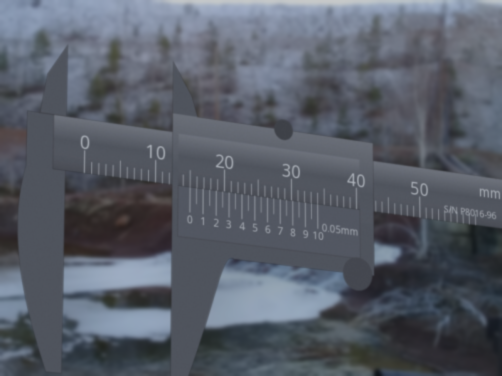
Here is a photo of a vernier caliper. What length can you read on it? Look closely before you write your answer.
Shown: 15.0 mm
